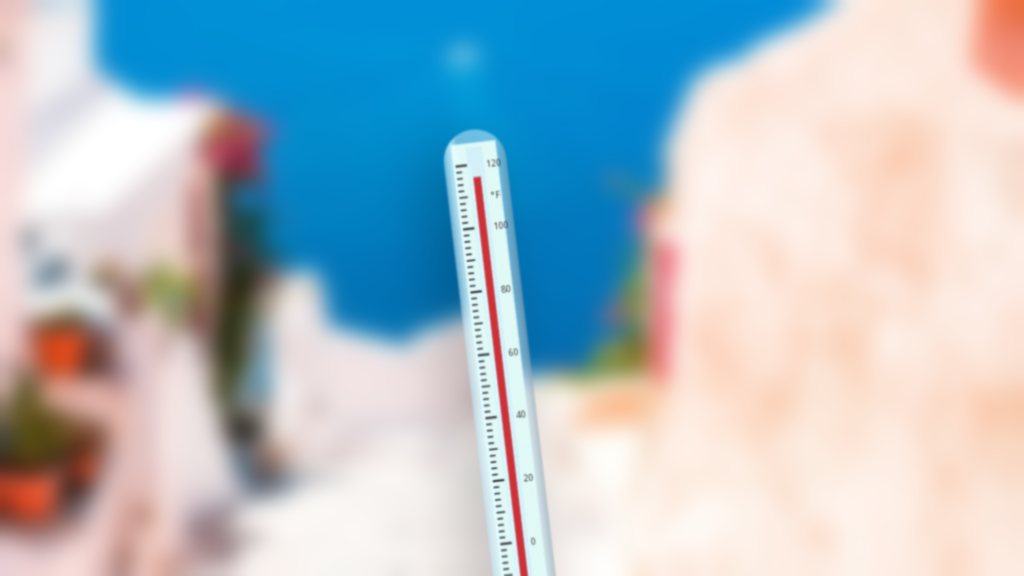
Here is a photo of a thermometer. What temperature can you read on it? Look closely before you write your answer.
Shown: 116 °F
